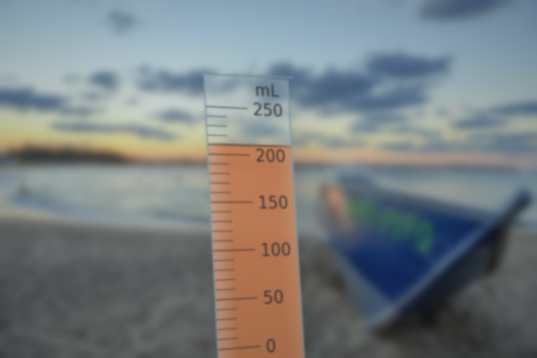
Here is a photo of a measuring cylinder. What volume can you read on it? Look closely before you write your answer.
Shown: 210 mL
